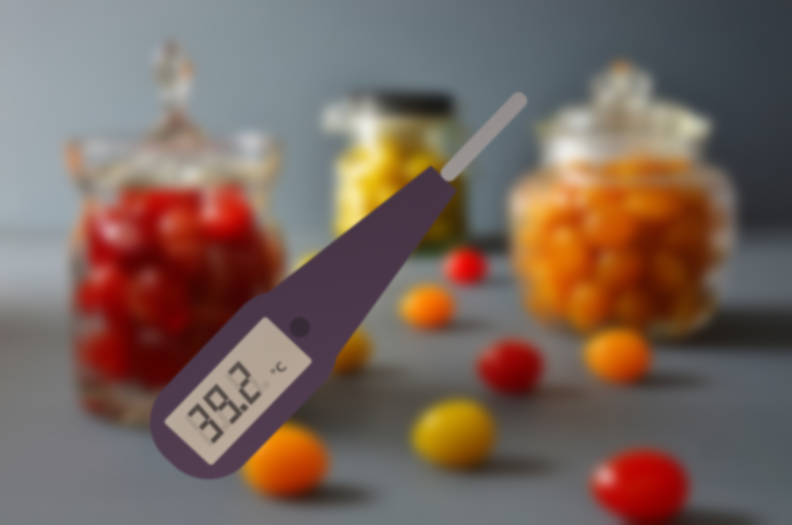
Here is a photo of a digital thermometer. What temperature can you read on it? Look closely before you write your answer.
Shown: 39.2 °C
